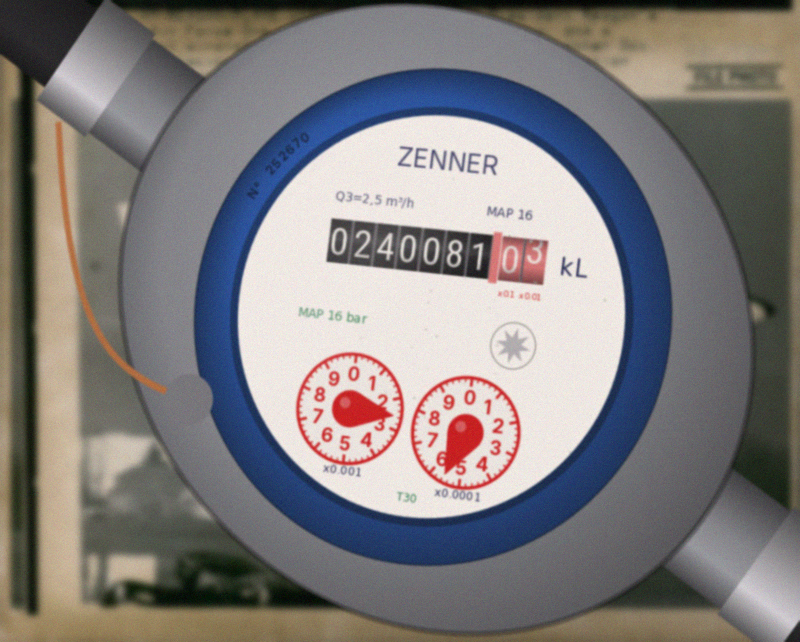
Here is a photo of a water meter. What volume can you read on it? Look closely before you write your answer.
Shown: 240081.0325 kL
